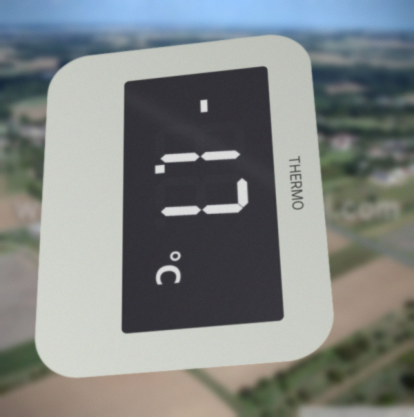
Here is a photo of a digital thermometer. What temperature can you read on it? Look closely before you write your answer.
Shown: -1.7 °C
